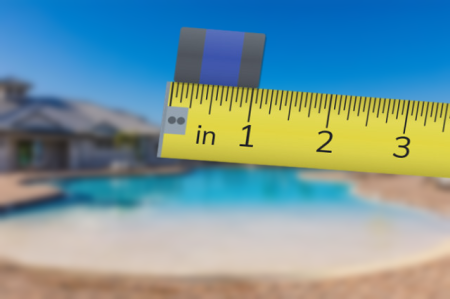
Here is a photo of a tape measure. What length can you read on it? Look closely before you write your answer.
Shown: 1.0625 in
